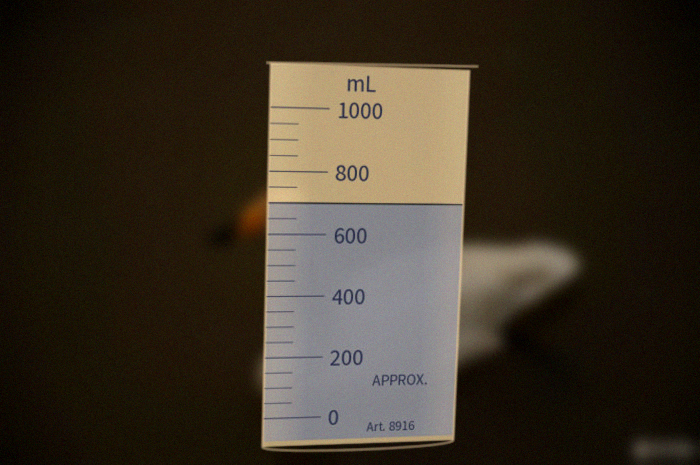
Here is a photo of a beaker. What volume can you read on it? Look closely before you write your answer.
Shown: 700 mL
